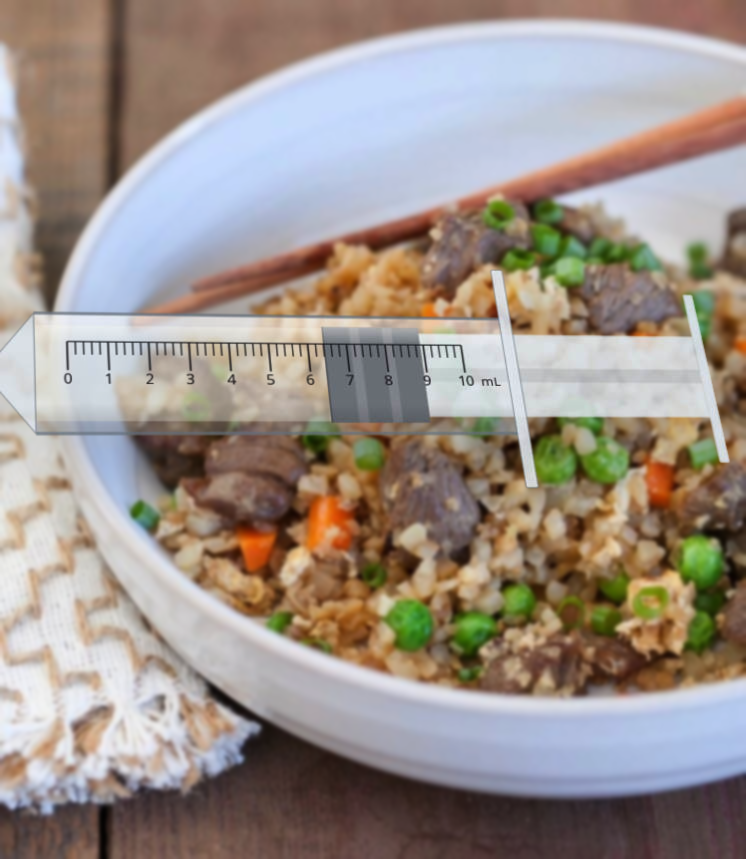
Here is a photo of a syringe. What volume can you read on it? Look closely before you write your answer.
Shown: 6.4 mL
